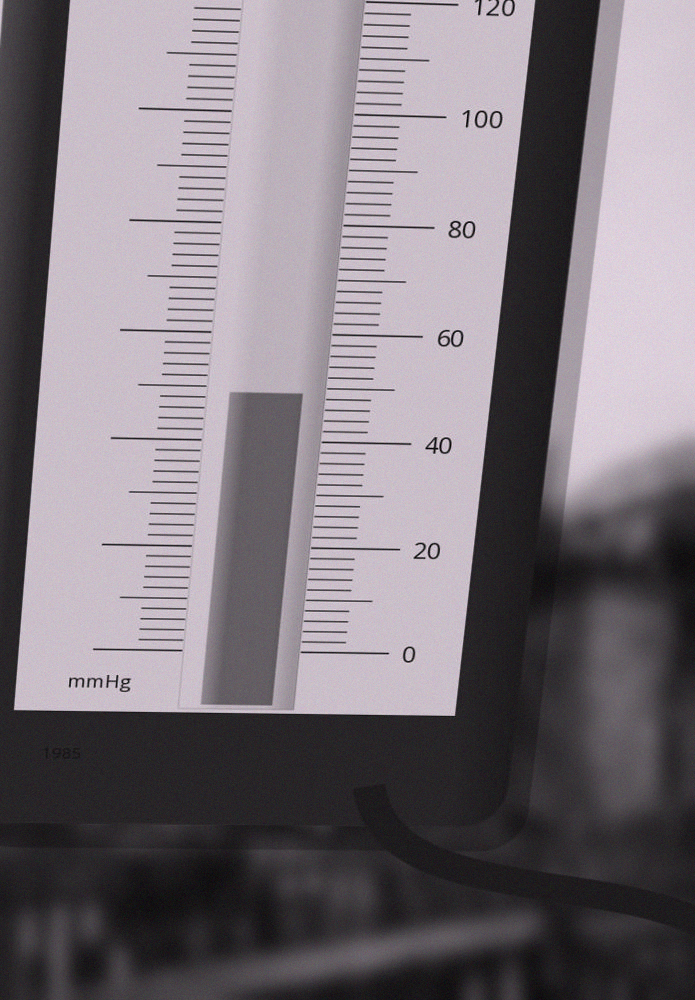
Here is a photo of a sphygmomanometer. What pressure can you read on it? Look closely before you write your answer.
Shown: 49 mmHg
